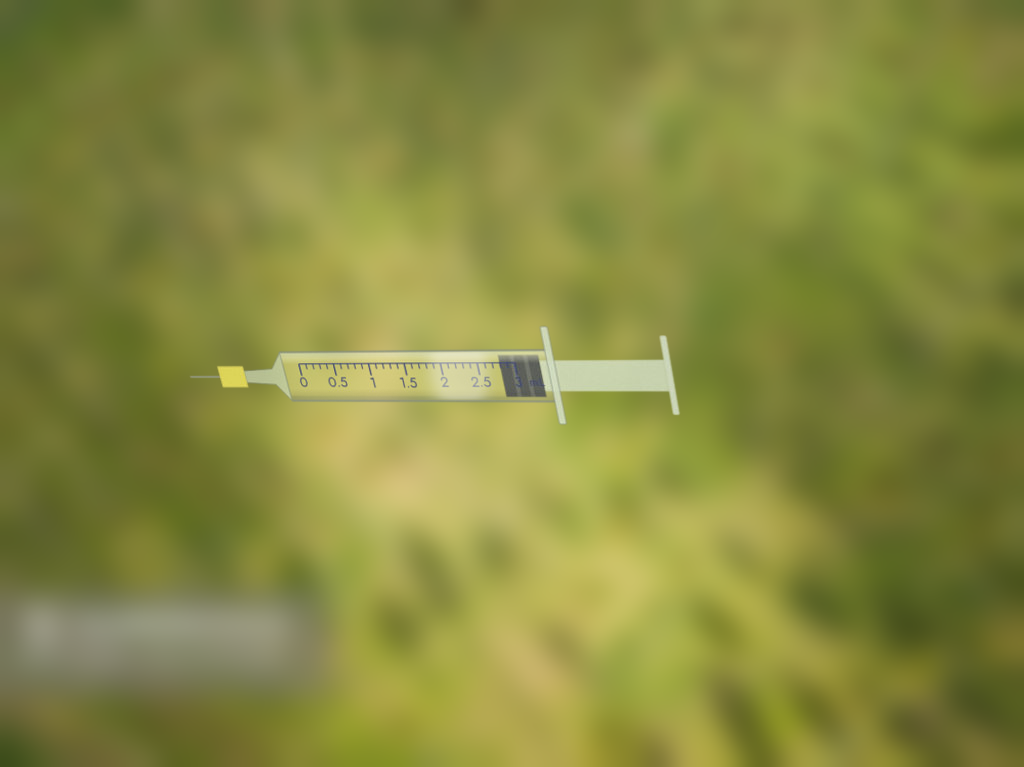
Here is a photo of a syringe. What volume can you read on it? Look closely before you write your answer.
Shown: 2.8 mL
